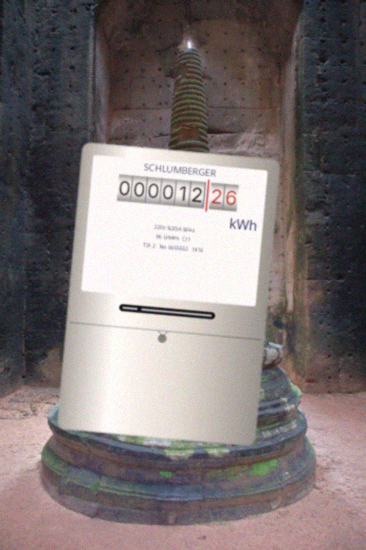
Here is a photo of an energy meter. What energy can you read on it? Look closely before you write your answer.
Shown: 12.26 kWh
